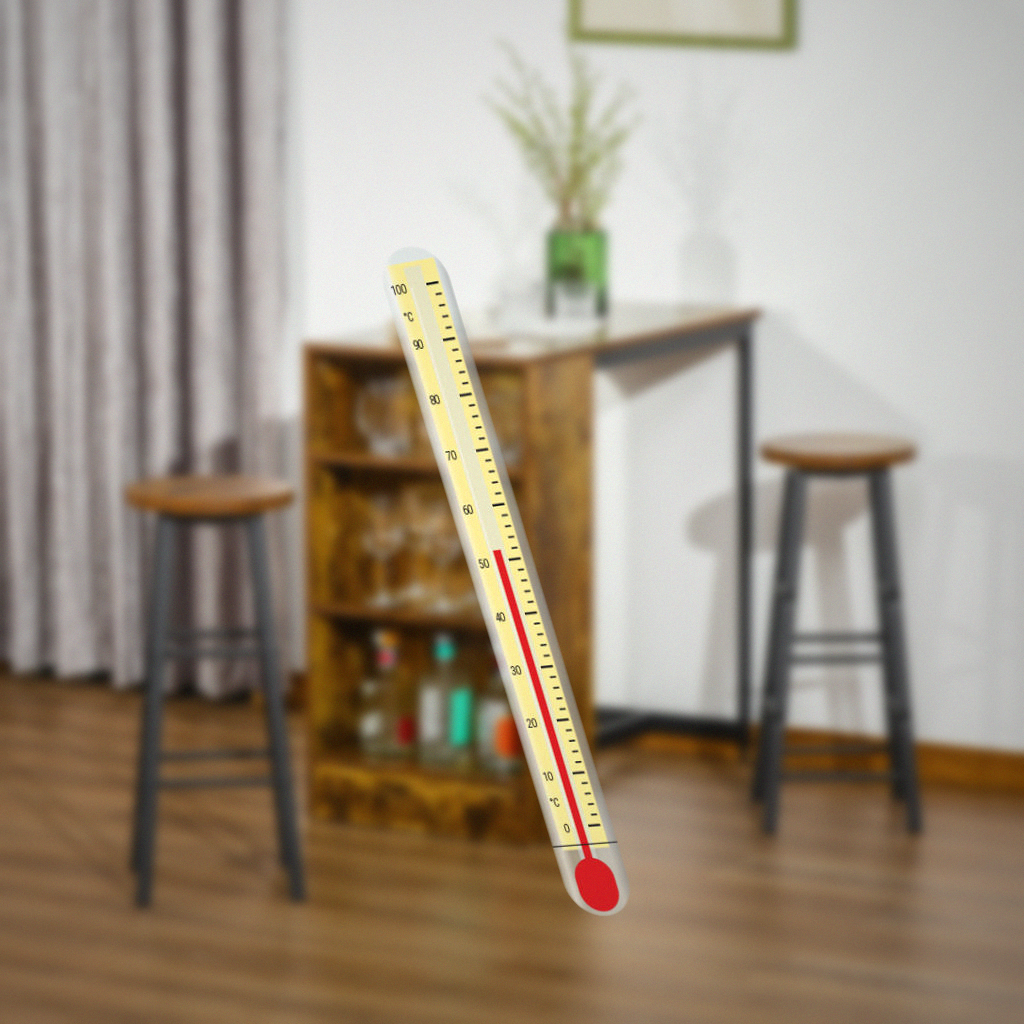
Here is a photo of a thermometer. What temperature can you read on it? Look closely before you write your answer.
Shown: 52 °C
